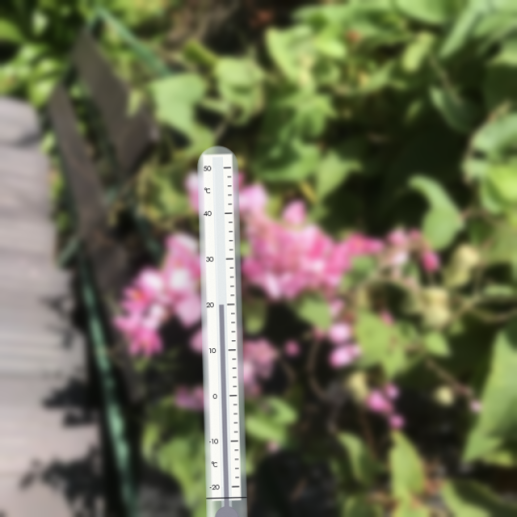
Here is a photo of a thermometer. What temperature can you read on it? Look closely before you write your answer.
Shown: 20 °C
